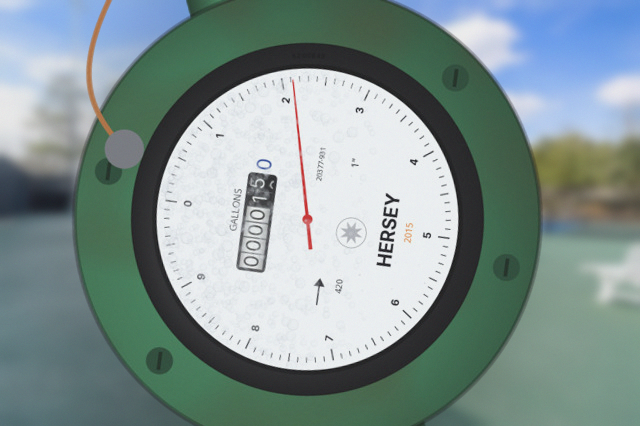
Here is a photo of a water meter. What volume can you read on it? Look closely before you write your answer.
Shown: 152.1 gal
